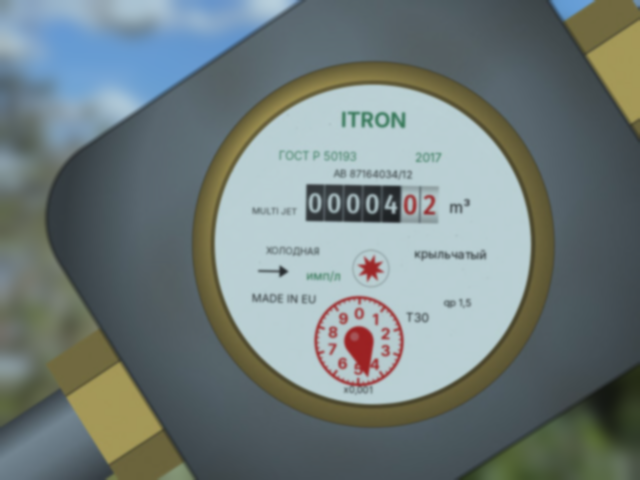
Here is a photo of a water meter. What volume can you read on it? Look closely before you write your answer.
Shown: 4.024 m³
